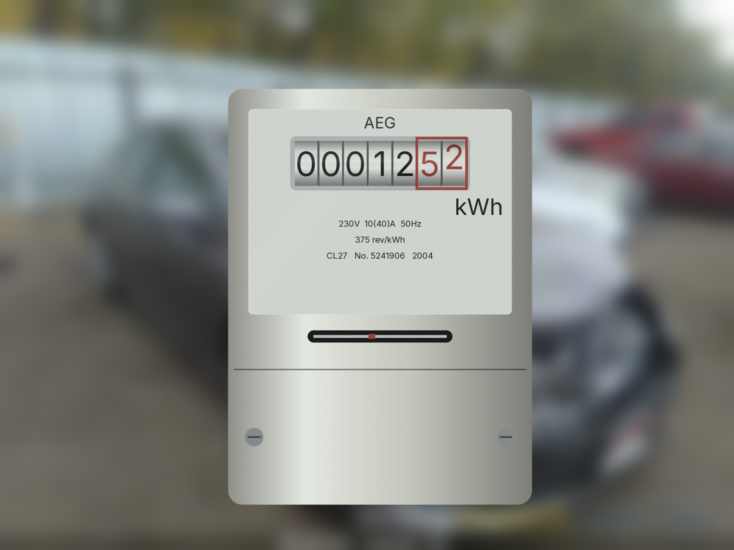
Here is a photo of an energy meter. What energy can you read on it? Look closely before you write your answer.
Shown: 12.52 kWh
